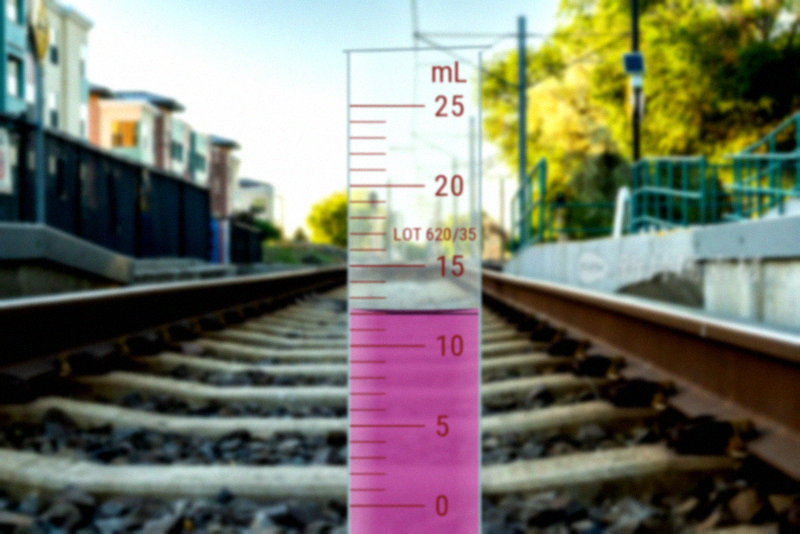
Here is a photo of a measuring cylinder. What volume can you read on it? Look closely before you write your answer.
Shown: 12 mL
